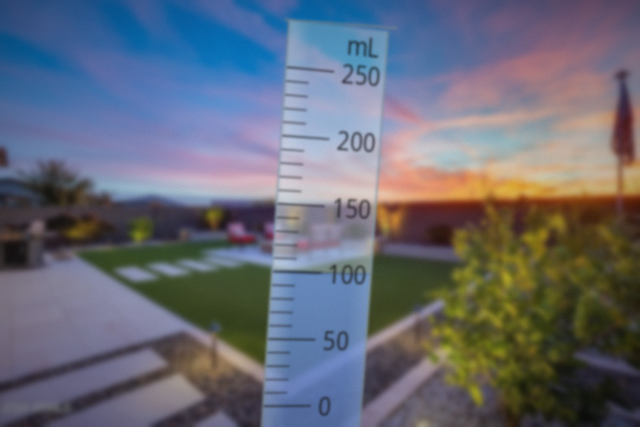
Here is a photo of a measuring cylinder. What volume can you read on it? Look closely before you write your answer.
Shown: 100 mL
